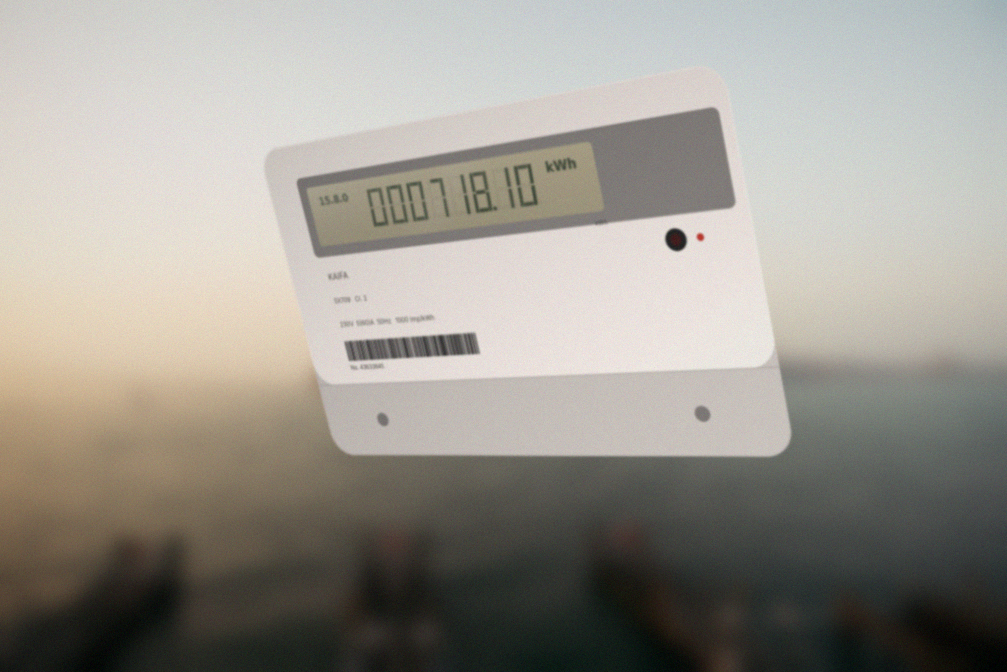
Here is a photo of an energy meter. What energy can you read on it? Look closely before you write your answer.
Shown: 718.10 kWh
